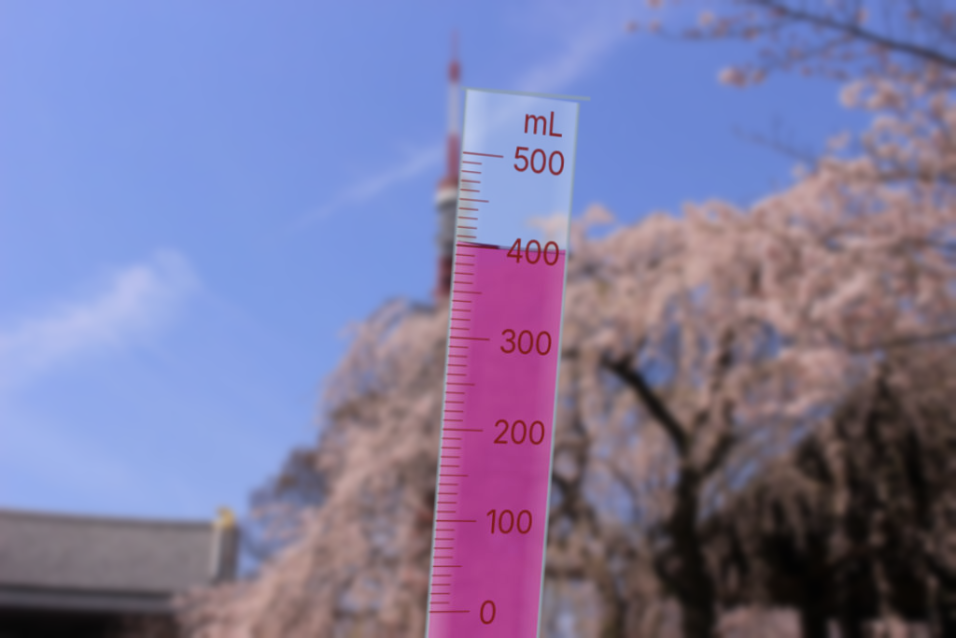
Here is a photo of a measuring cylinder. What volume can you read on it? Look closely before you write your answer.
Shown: 400 mL
